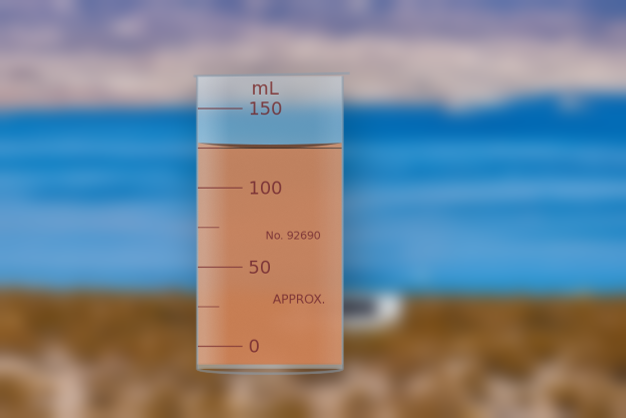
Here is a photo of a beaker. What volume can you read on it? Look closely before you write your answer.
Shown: 125 mL
